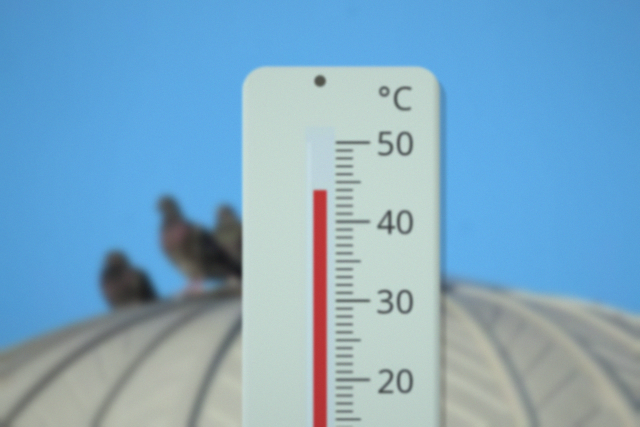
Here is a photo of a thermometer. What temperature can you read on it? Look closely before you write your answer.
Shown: 44 °C
